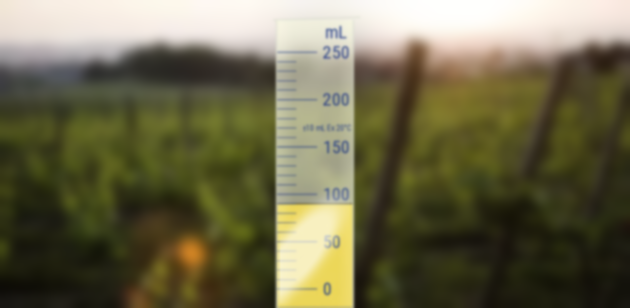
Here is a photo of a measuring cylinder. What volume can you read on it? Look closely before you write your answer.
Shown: 90 mL
